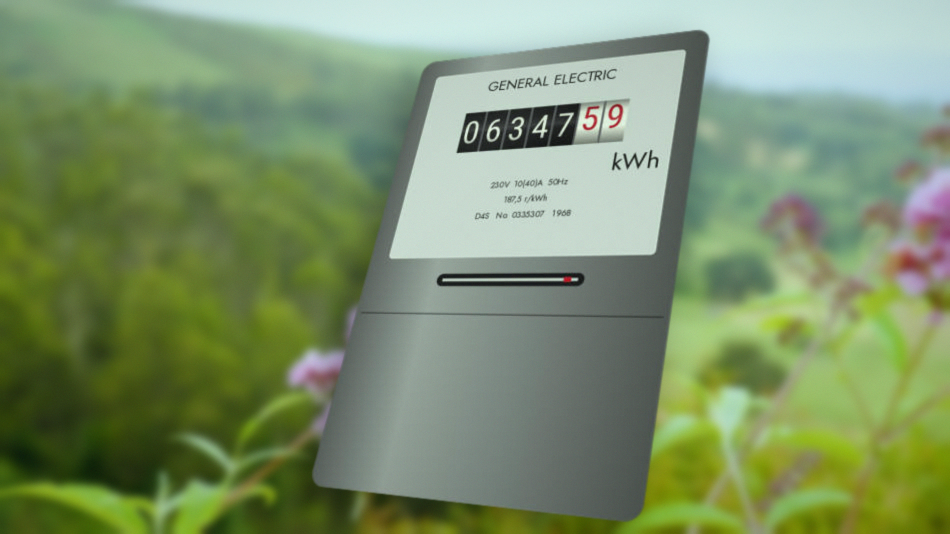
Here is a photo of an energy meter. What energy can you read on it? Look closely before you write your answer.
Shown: 6347.59 kWh
